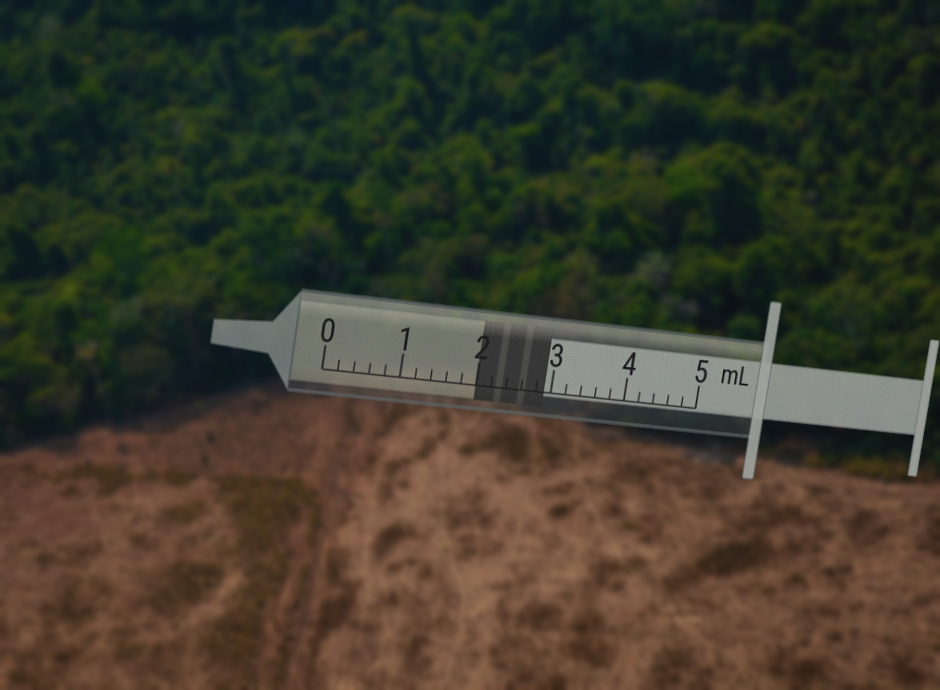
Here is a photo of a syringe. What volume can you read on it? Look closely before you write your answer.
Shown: 2 mL
